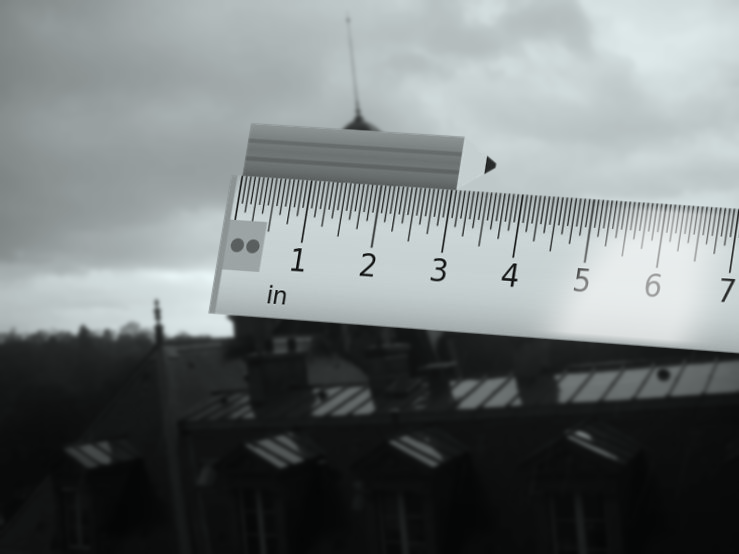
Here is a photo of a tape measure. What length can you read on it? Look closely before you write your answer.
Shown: 3.5625 in
